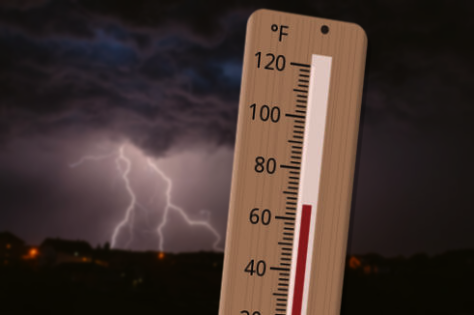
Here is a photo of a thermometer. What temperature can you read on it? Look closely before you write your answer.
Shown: 66 °F
